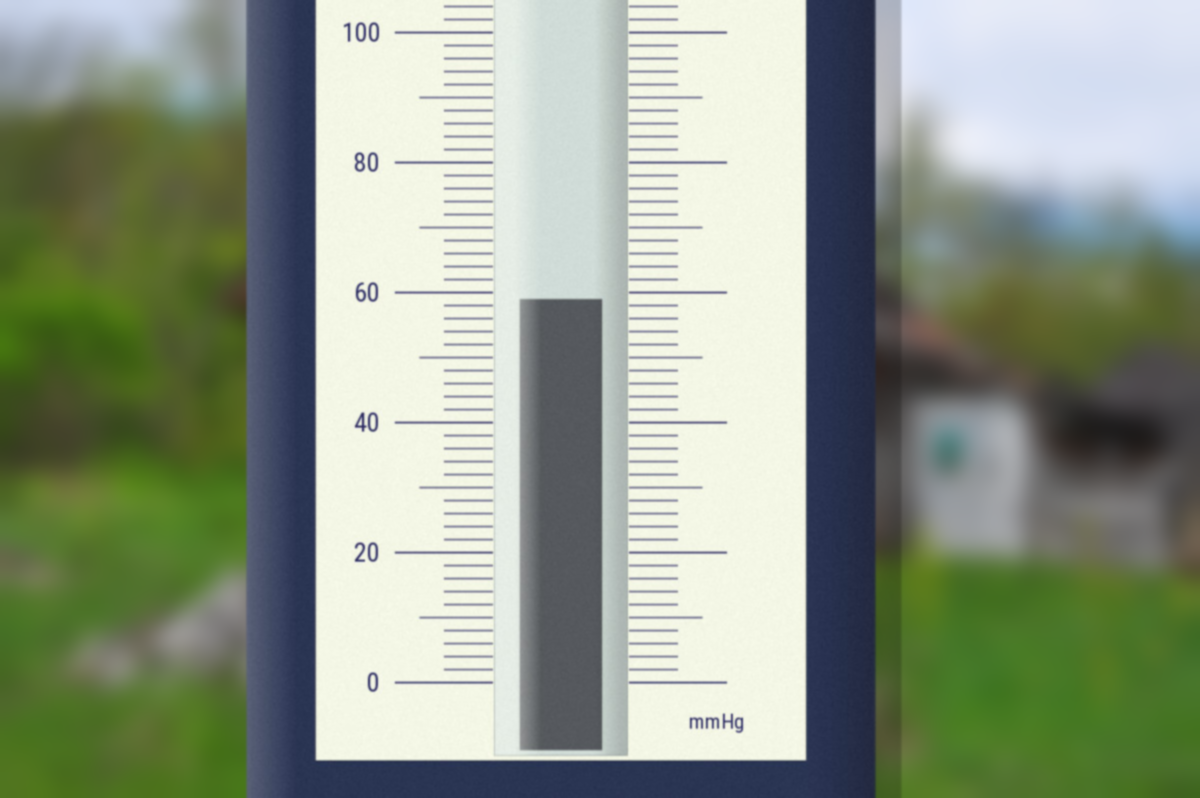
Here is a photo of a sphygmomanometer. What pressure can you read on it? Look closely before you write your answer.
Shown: 59 mmHg
